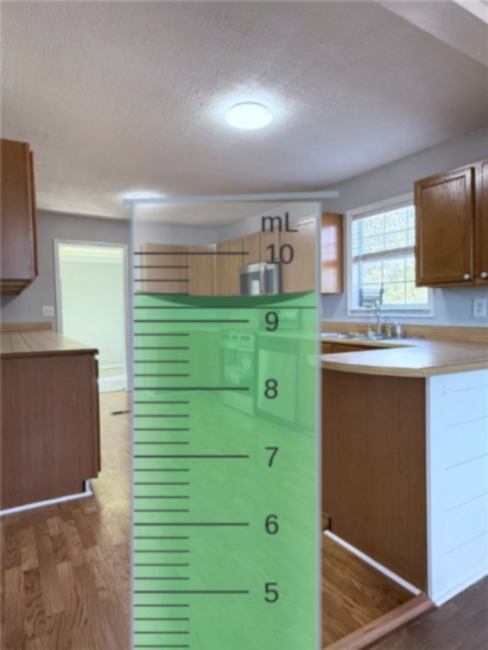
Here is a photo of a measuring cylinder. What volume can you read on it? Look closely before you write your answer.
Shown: 9.2 mL
